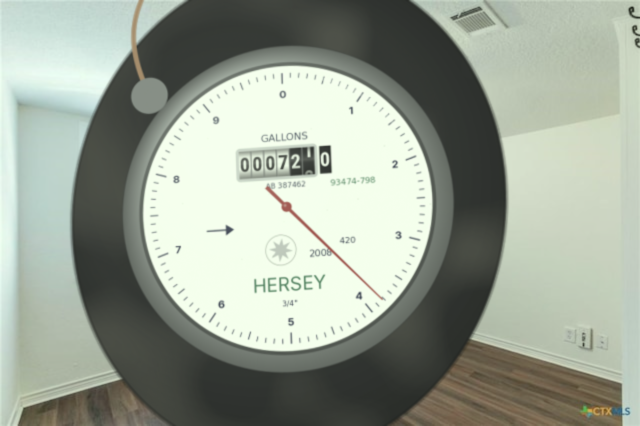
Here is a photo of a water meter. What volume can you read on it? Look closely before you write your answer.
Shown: 7213.8 gal
